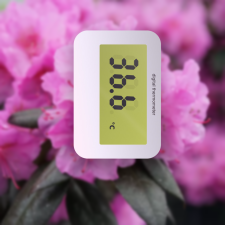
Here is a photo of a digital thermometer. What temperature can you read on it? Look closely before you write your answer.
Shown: 36.6 °C
